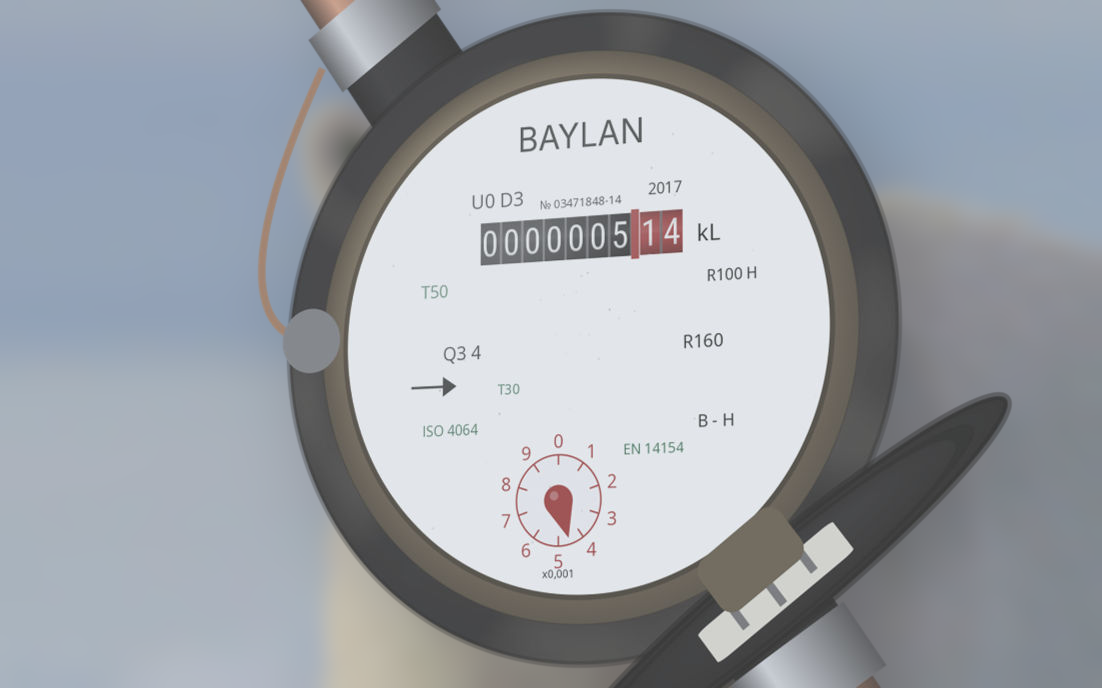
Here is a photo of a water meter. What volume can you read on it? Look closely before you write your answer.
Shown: 5.144 kL
